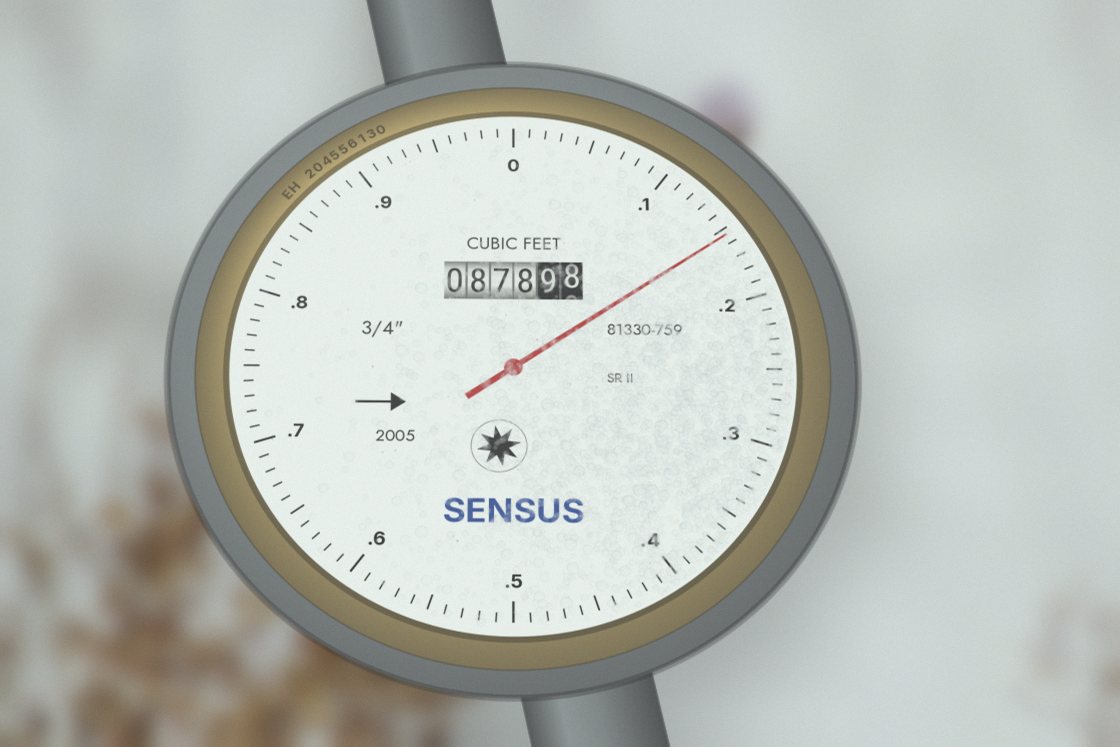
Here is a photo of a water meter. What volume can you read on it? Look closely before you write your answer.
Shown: 87898.15 ft³
